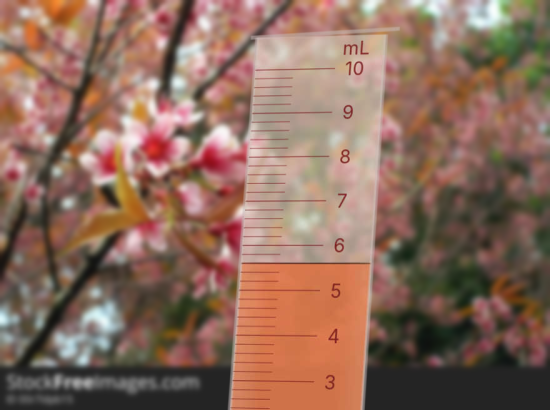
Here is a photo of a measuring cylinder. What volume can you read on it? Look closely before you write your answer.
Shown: 5.6 mL
